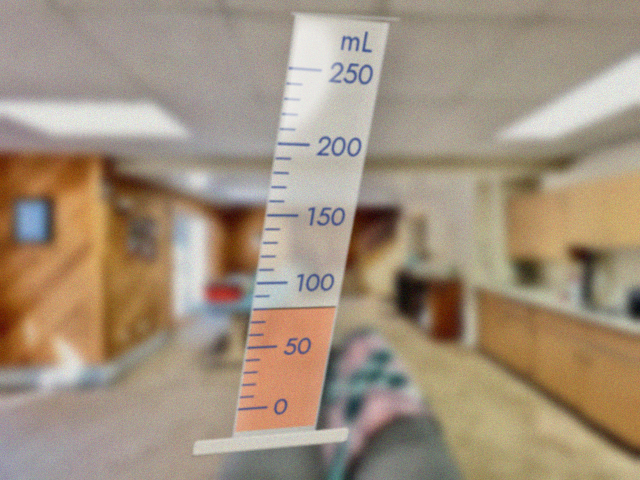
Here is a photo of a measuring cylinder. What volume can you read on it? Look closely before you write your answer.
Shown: 80 mL
